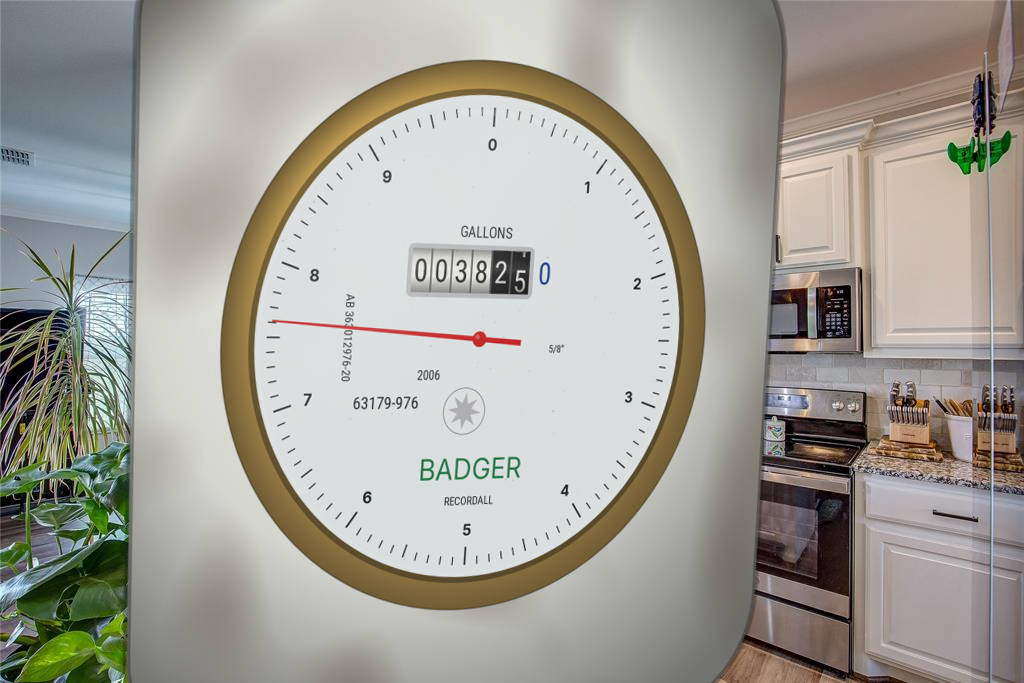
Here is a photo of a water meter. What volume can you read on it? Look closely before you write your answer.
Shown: 38247.6 gal
